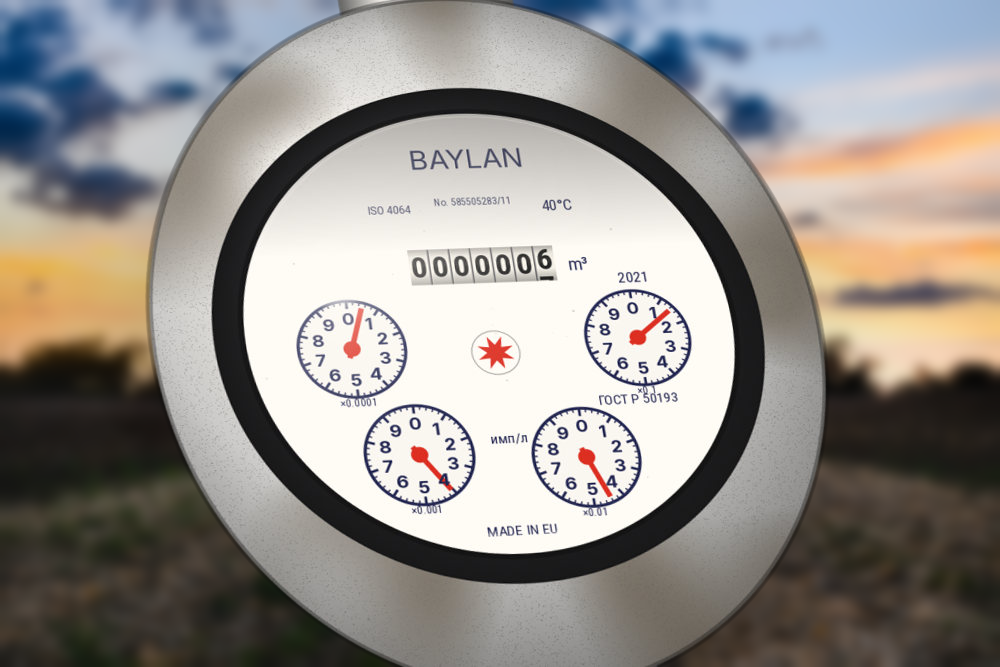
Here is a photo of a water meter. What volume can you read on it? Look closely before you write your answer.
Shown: 6.1440 m³
